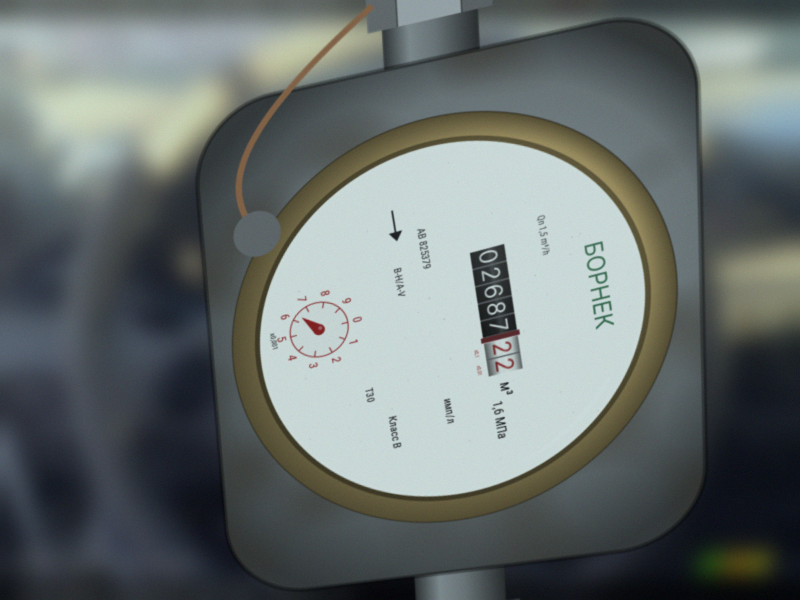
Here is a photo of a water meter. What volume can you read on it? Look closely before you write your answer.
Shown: 2687.226 m³
